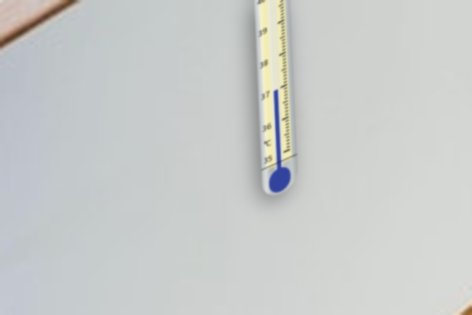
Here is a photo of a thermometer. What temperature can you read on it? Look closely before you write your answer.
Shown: 37 °C
